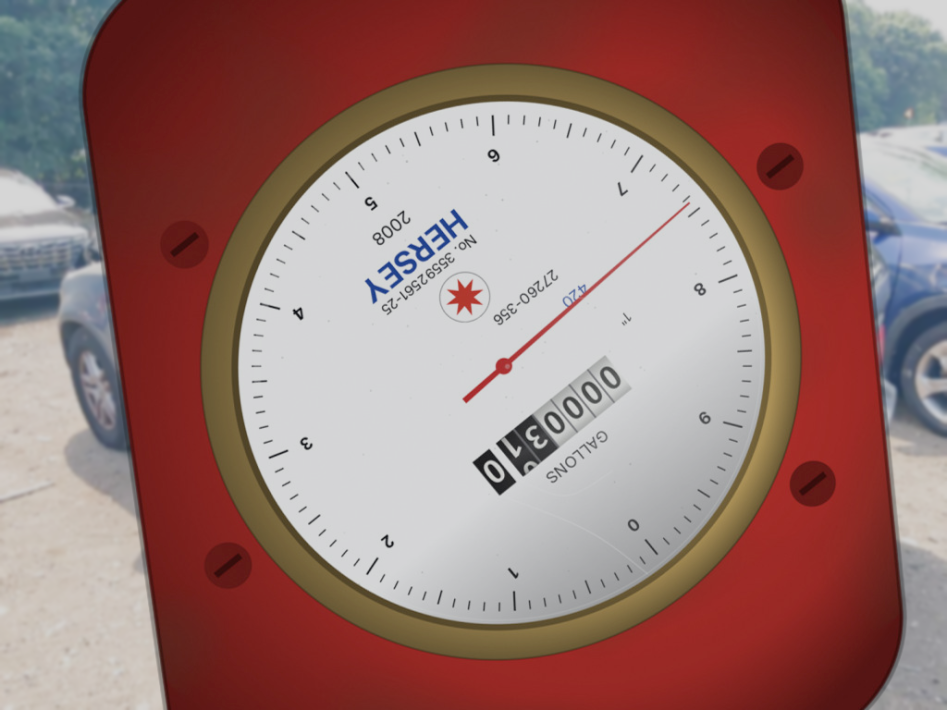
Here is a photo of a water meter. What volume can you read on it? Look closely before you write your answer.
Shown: 307.4 gal
